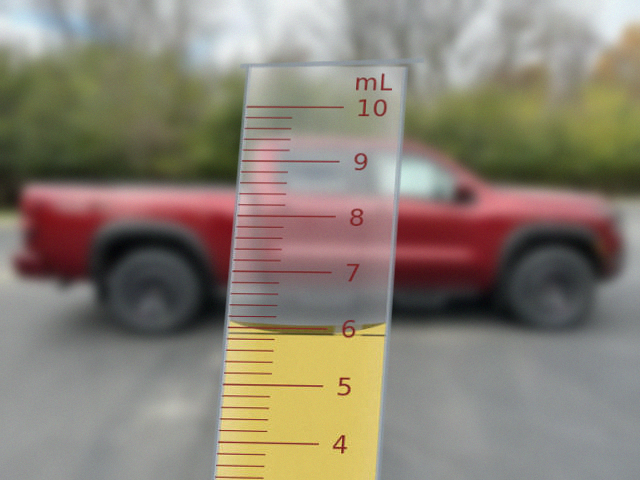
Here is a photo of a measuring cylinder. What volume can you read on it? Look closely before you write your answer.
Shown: 5.9 mL
